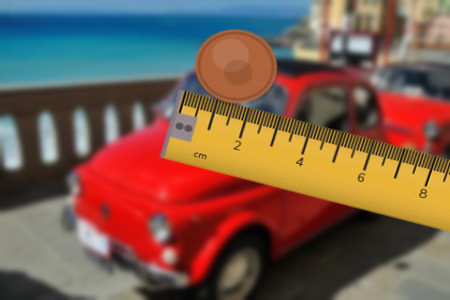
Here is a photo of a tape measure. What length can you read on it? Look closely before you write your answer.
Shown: 2.5 cm
